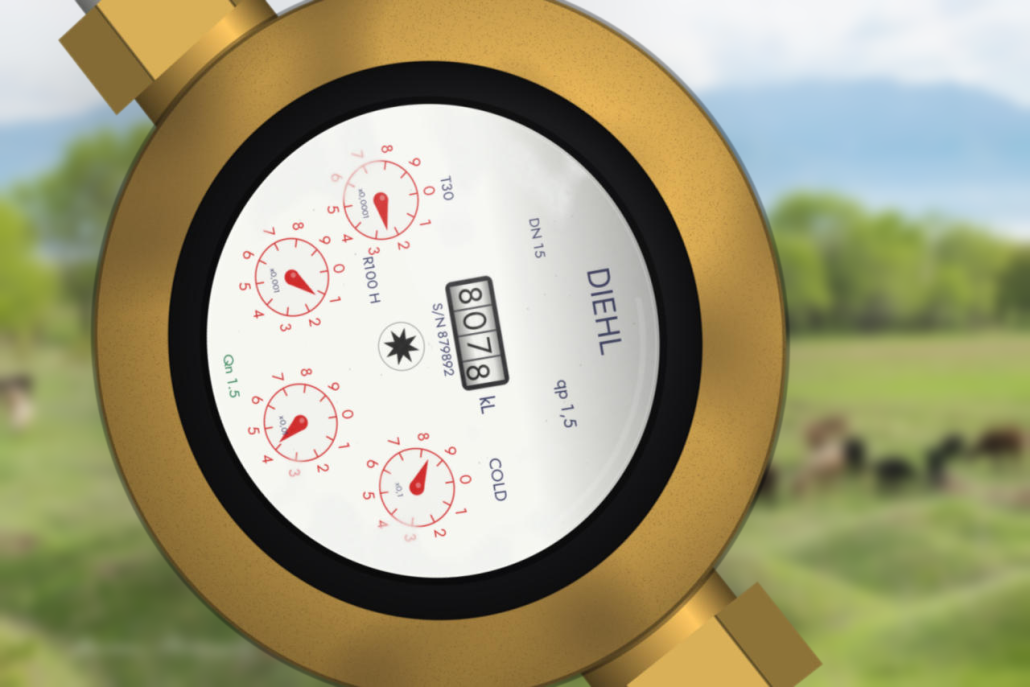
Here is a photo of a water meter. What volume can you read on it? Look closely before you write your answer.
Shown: 8077.8412 kL
